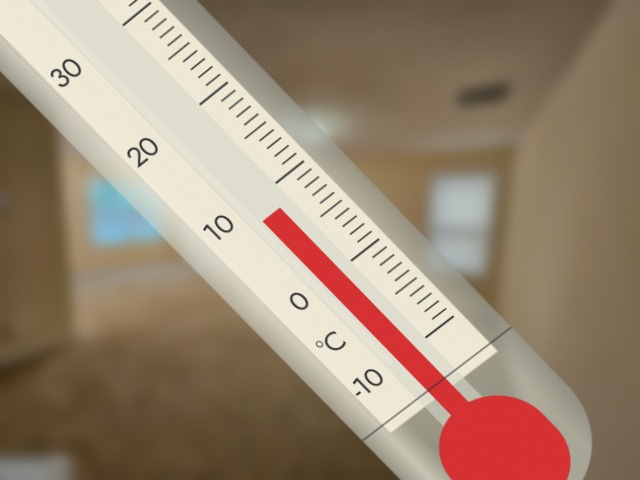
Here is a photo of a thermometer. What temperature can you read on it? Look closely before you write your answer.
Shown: 8 °C
